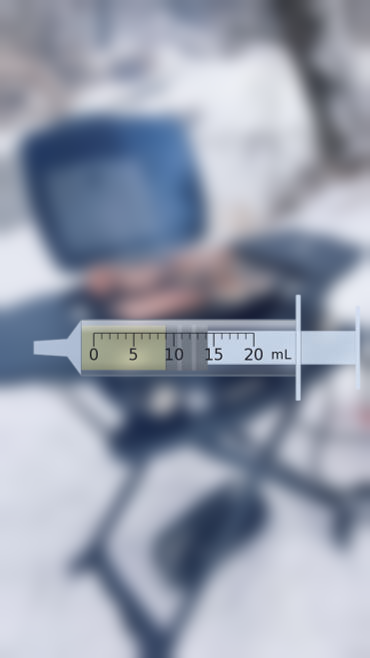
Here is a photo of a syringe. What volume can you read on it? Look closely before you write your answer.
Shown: 9 mL
